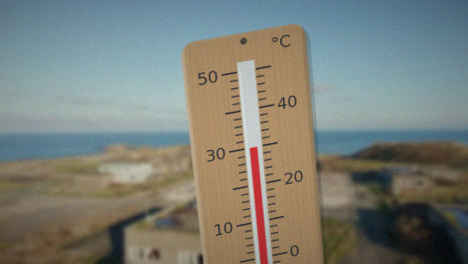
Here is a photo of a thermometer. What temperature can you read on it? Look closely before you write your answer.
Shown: 30 °C
